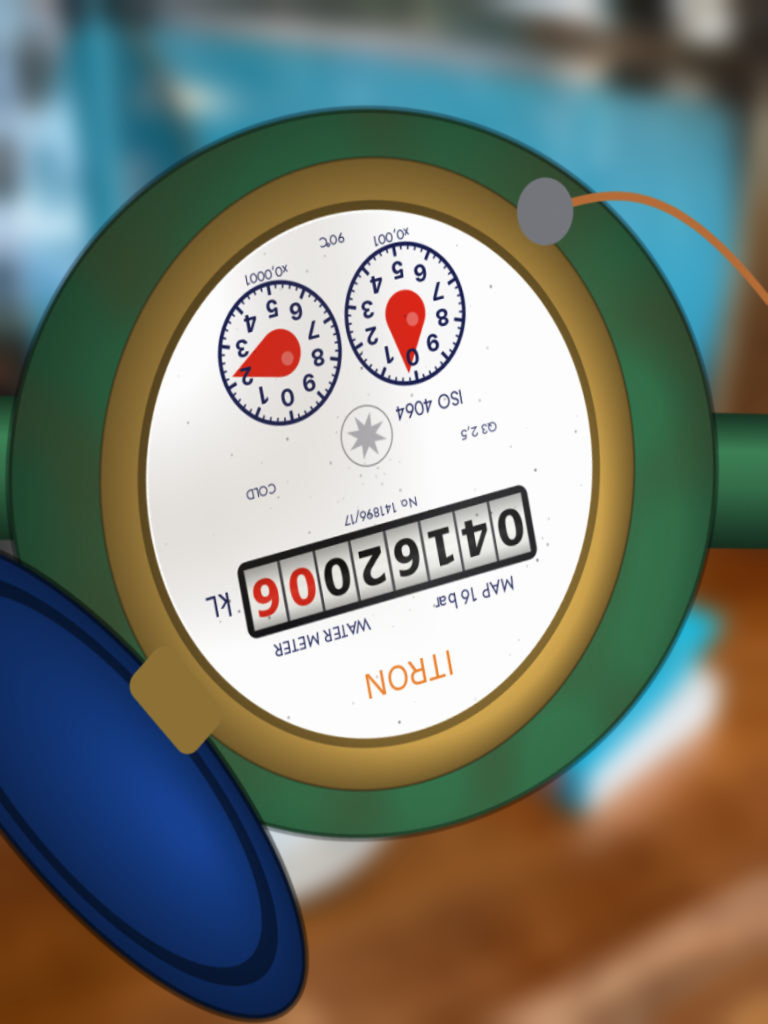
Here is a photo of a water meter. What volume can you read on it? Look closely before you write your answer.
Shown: 41620.0602 kL
